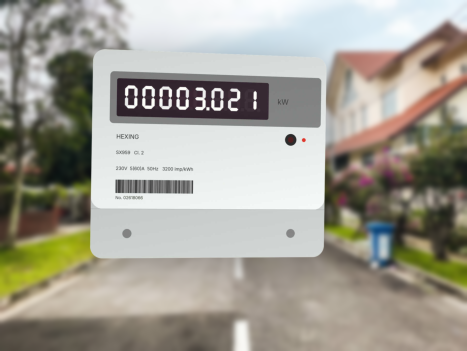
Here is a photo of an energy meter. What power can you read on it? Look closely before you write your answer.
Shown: 3.021 kW
